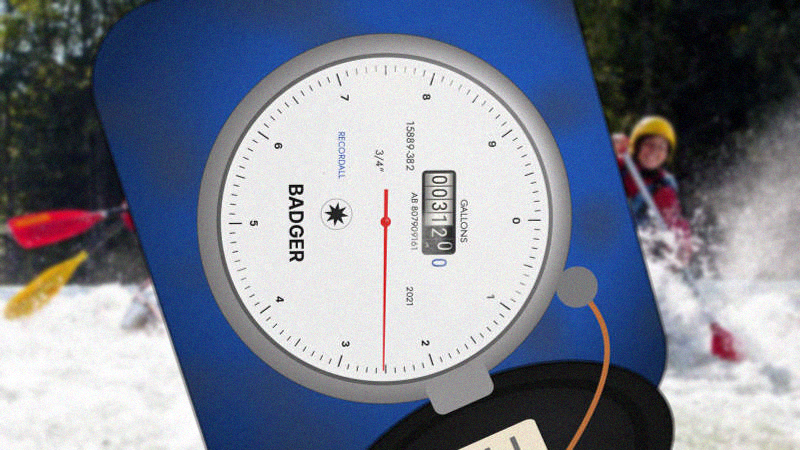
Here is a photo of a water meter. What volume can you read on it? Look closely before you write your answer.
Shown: 31202.5 gal
